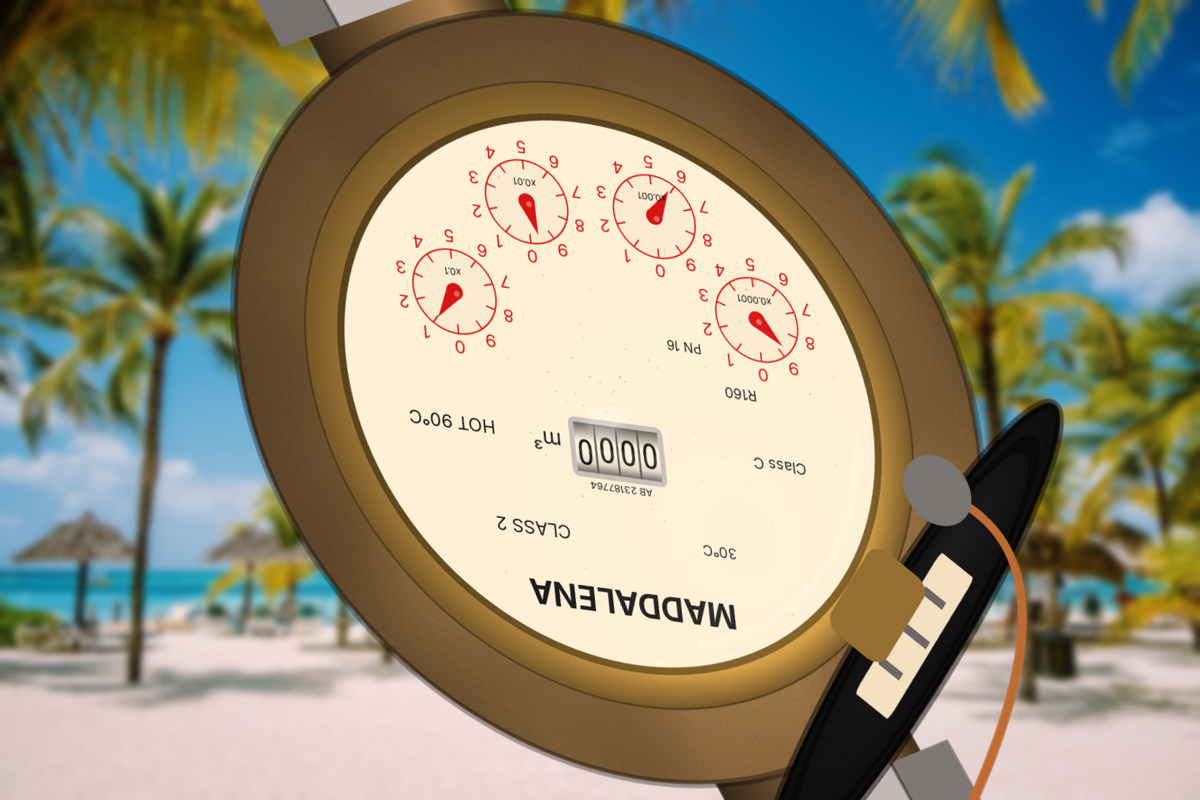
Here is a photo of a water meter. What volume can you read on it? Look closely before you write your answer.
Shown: 0.0958 m³
